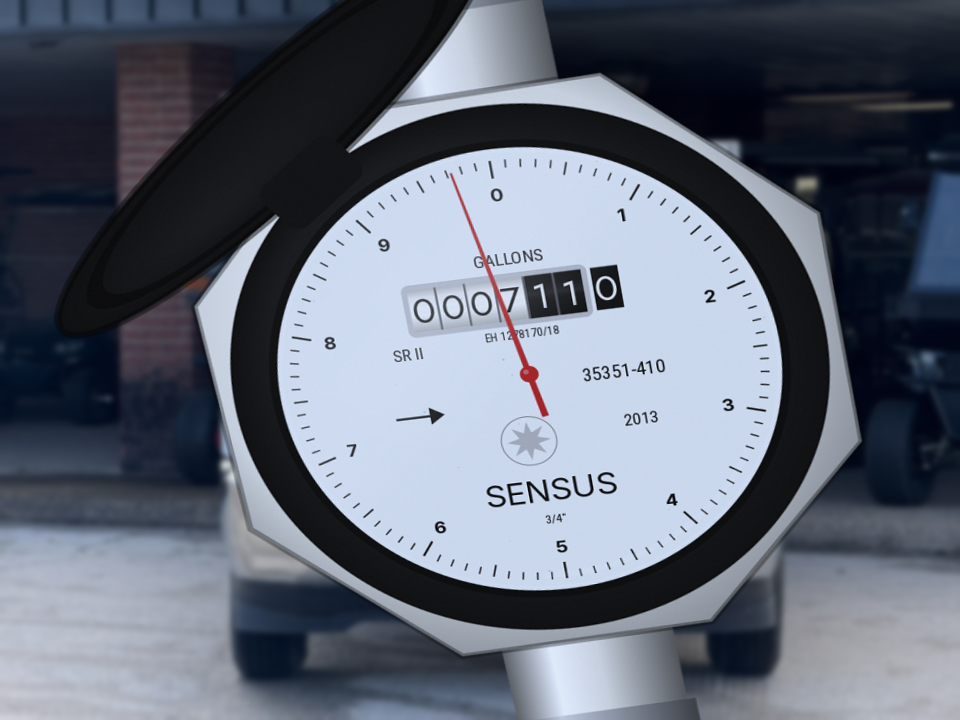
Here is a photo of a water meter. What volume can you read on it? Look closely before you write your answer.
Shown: 7109.7 gal
